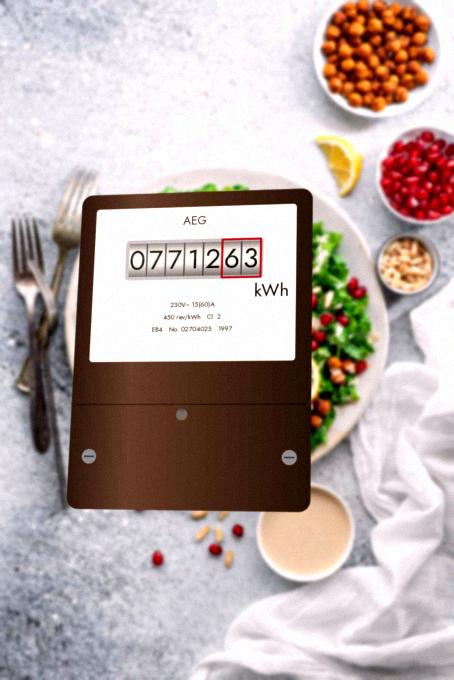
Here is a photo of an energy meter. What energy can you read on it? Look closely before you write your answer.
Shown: 7712.63 kWh
